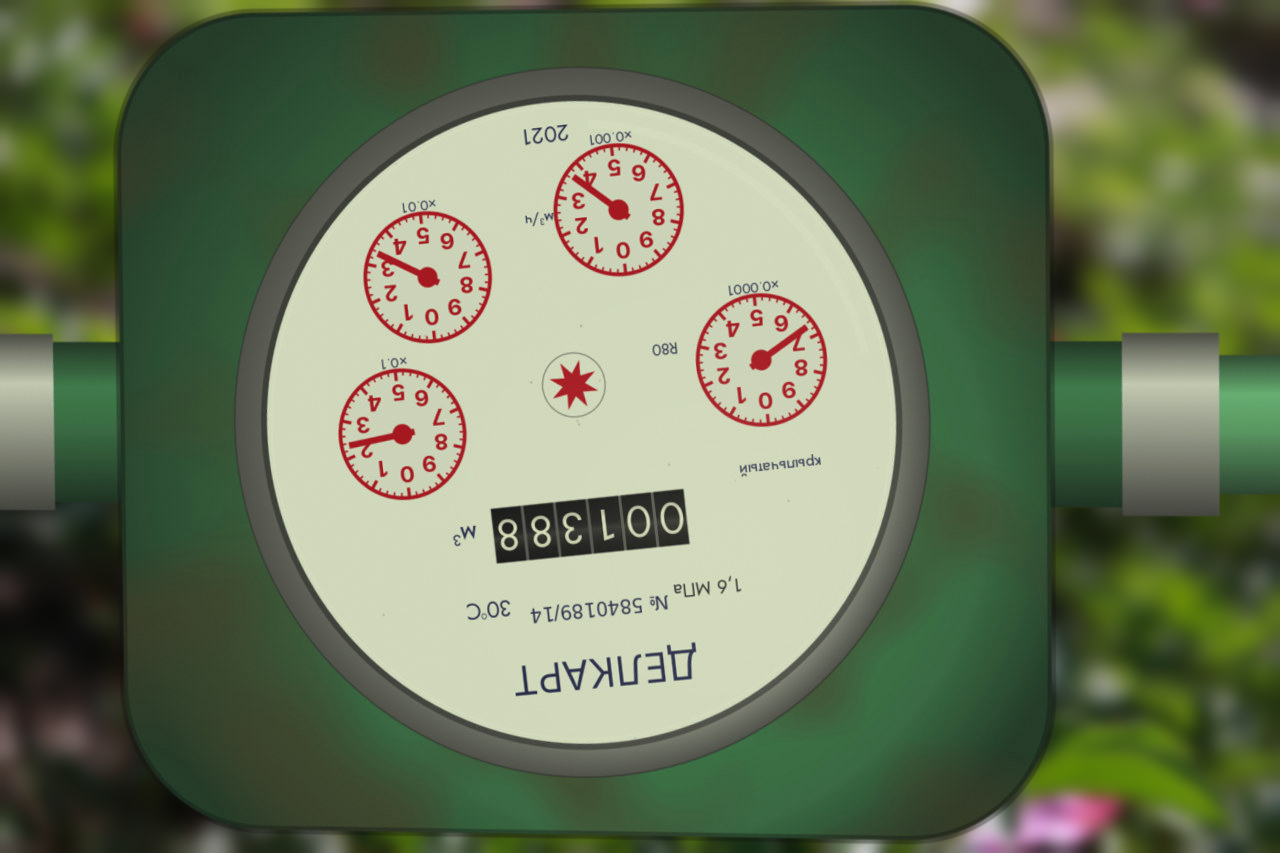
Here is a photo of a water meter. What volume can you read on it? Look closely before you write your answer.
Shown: 1388.2336 m³
